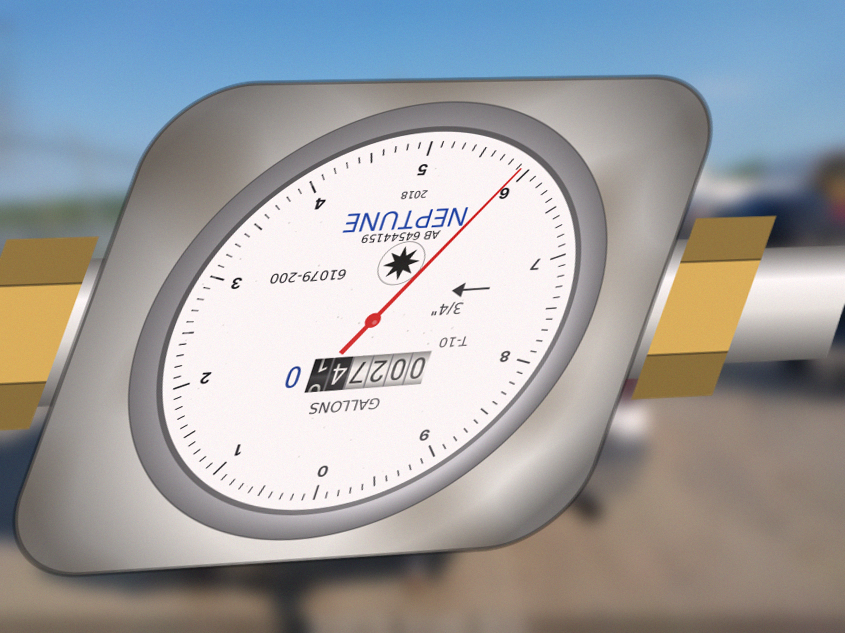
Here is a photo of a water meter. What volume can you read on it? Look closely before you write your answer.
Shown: 27405.9 gal
